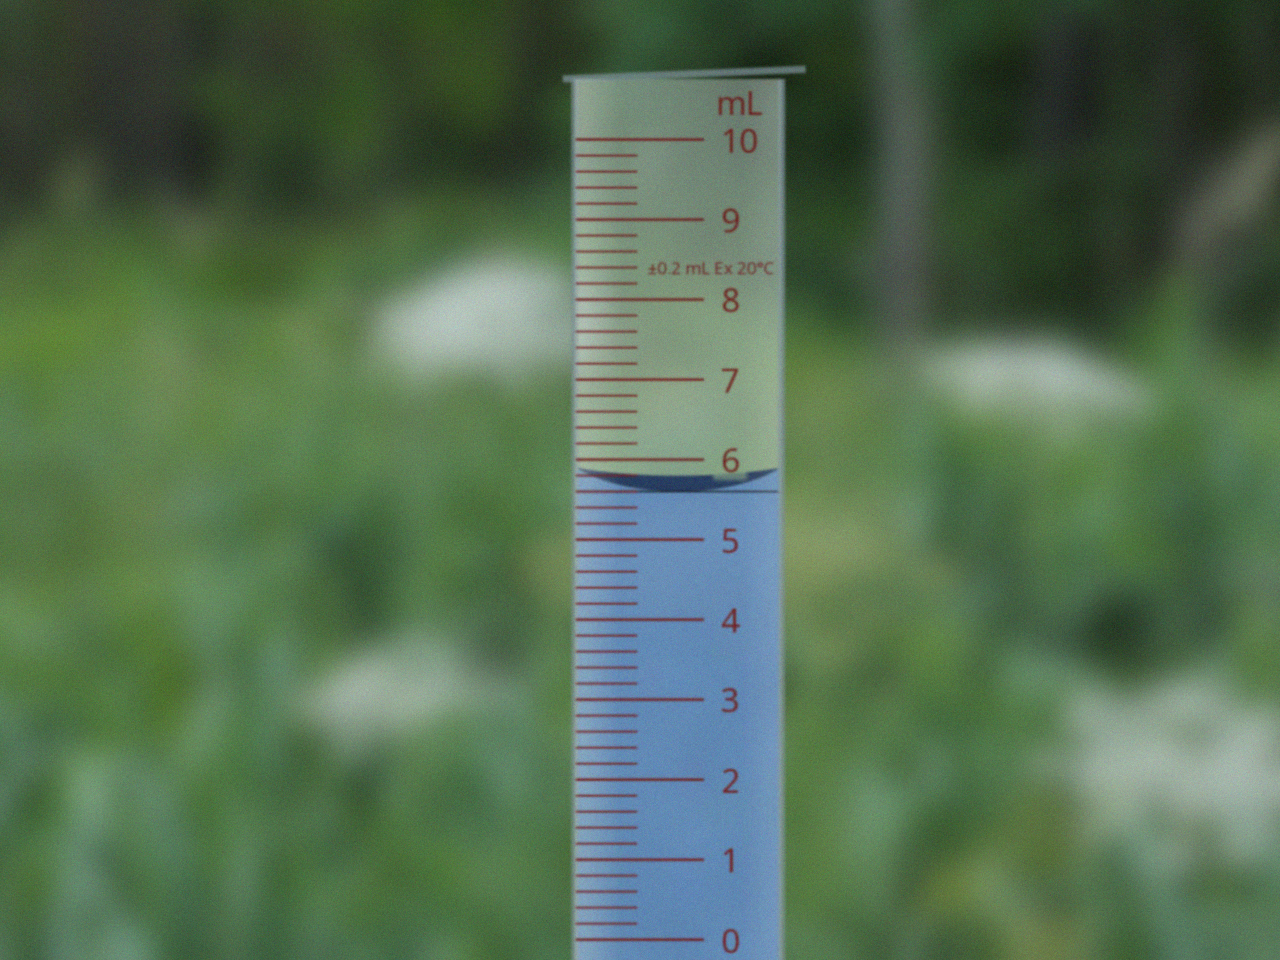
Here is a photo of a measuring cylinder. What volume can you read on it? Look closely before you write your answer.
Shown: 5.6 mL
